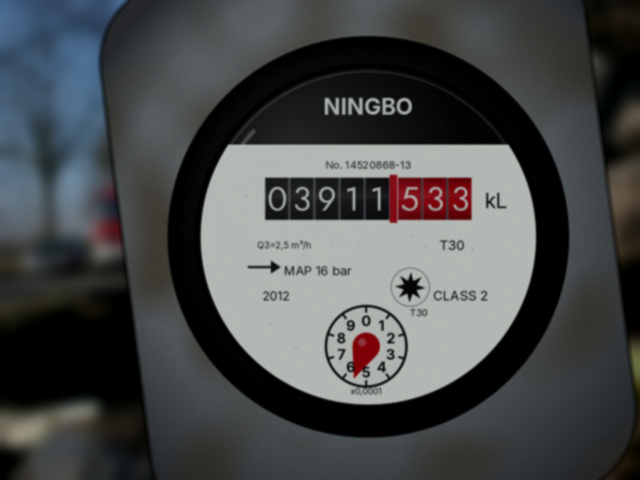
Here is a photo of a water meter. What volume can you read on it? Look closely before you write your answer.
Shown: 3911.5335 kL
